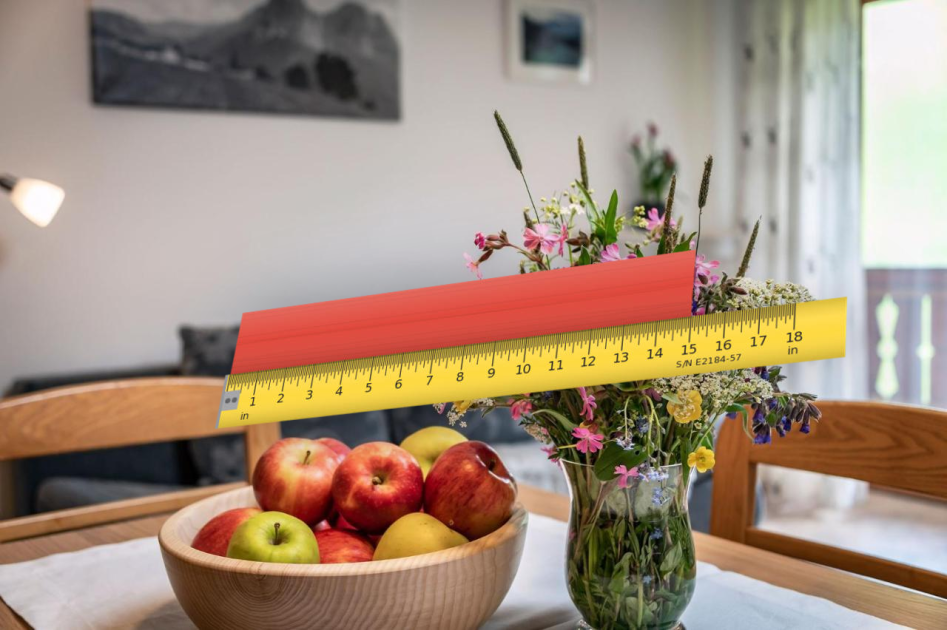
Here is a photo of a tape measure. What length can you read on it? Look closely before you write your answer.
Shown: 15 in
